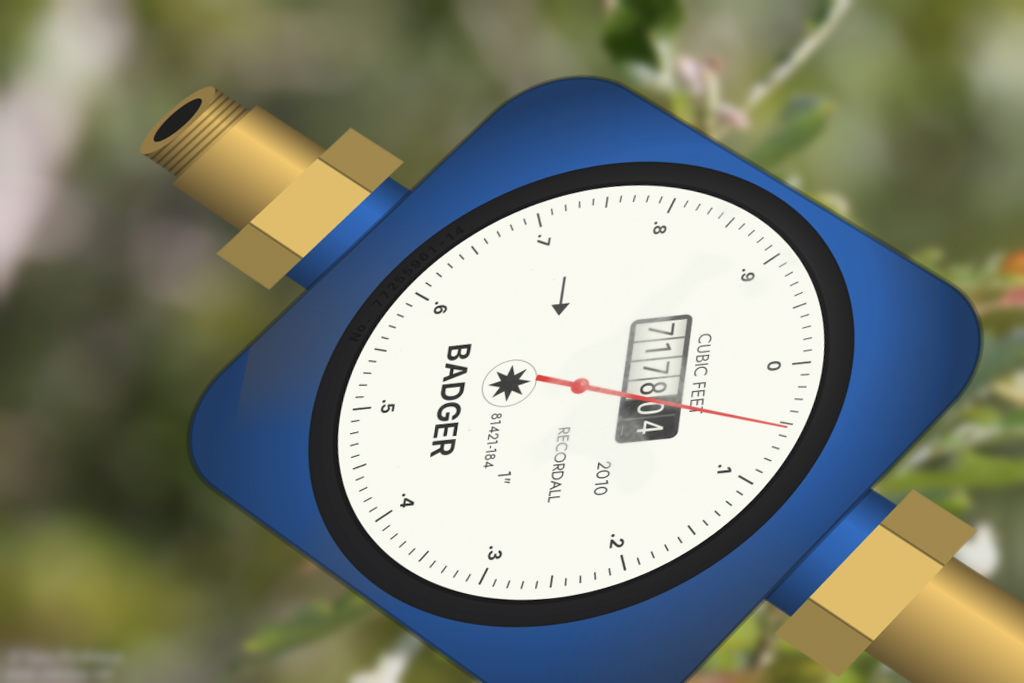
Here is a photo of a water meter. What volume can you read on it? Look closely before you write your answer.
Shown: 717804.05 ft³
